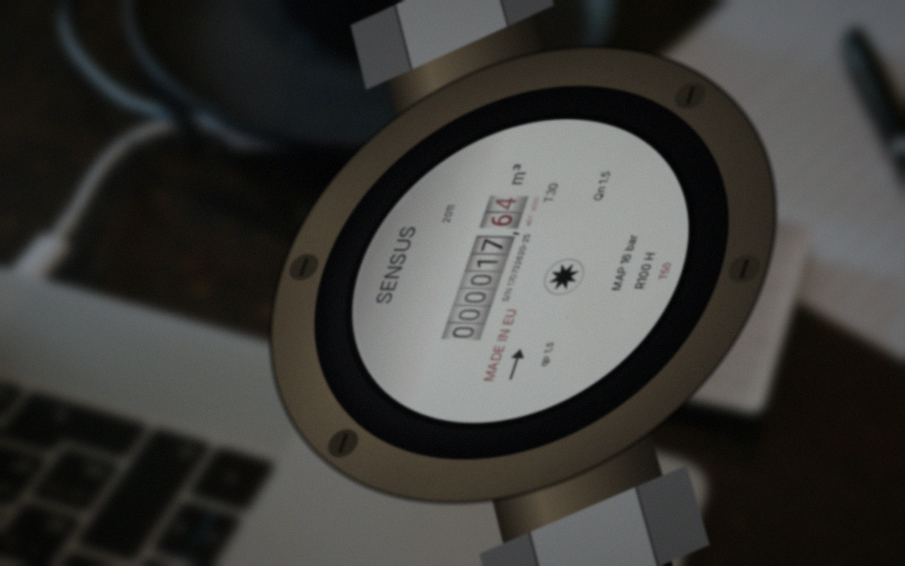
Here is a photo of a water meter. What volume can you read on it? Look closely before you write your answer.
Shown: 17.64 m³
